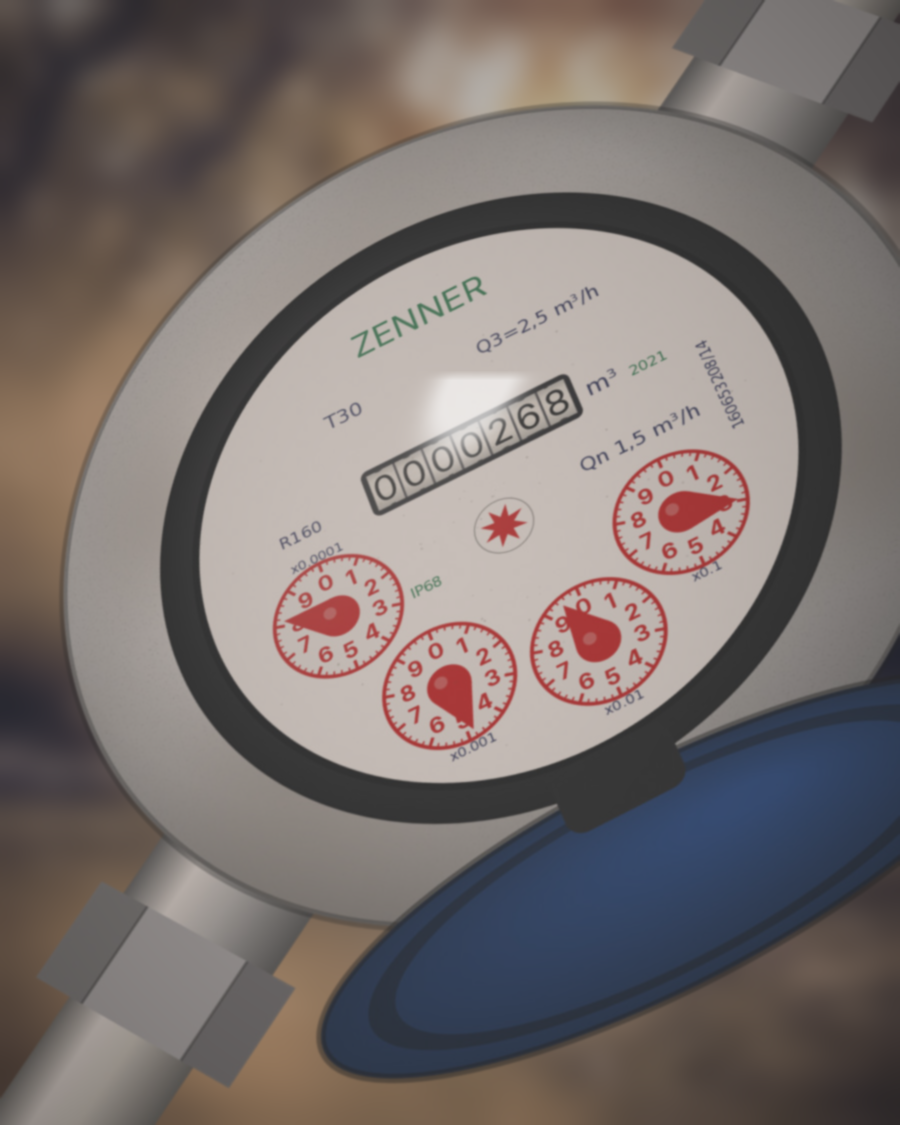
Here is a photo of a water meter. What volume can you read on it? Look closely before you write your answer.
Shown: 268.2948 m³
